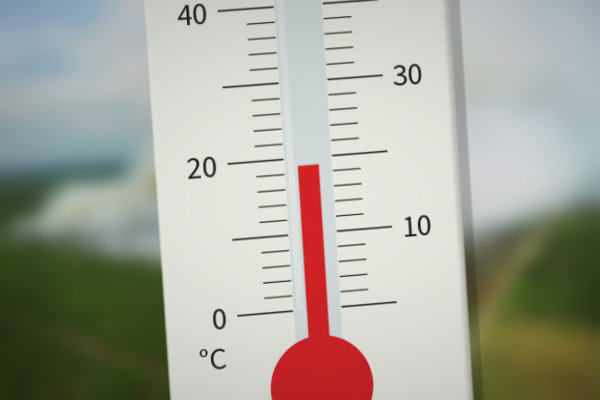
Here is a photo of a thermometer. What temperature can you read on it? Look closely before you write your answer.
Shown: 19 °C
